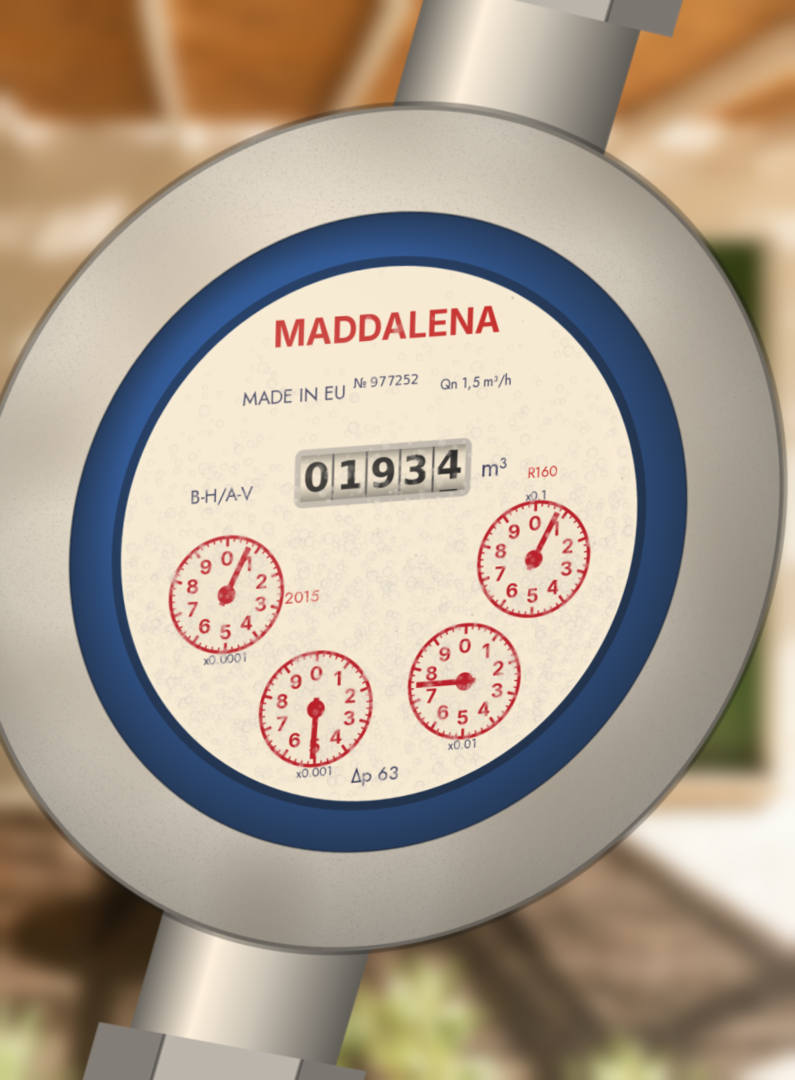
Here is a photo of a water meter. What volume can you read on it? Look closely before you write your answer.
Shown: 1934.0750 m³
